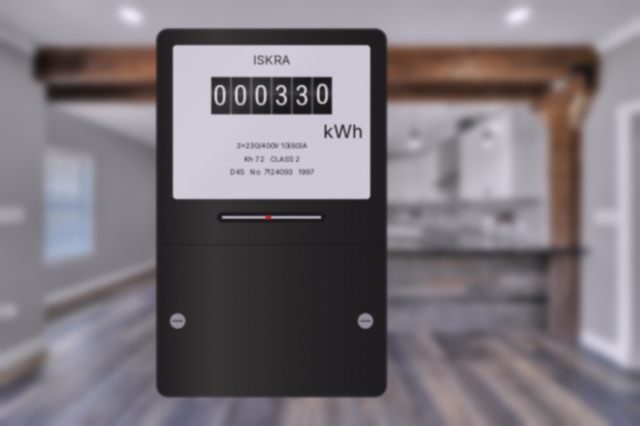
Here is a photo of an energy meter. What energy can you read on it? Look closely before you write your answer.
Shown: 330 kWh
